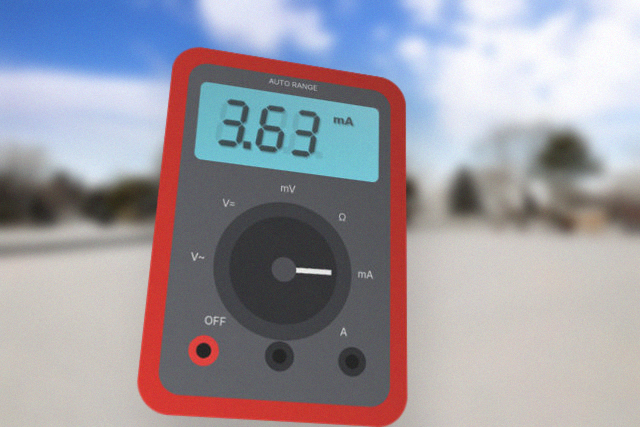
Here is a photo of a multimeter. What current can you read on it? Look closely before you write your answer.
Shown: 3.63 mA
